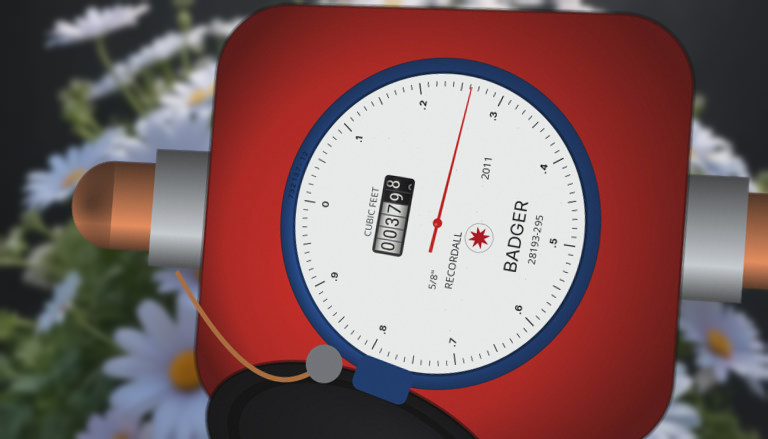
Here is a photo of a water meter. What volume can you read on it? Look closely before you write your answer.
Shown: 3798.26 ft³
